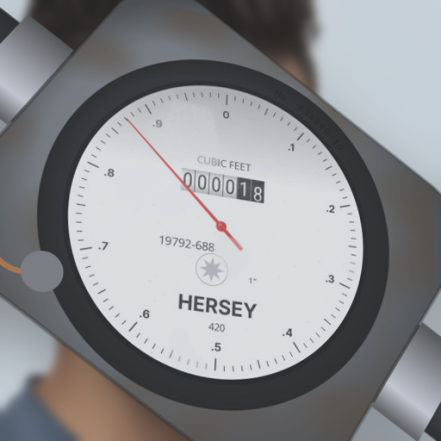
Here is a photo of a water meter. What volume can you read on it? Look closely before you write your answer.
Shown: 17.87 ft³
